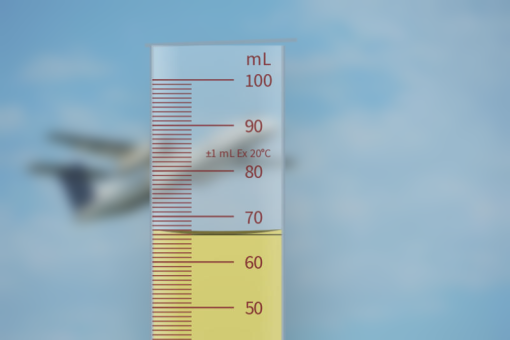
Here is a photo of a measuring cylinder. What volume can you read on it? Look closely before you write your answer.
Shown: 66 mL
